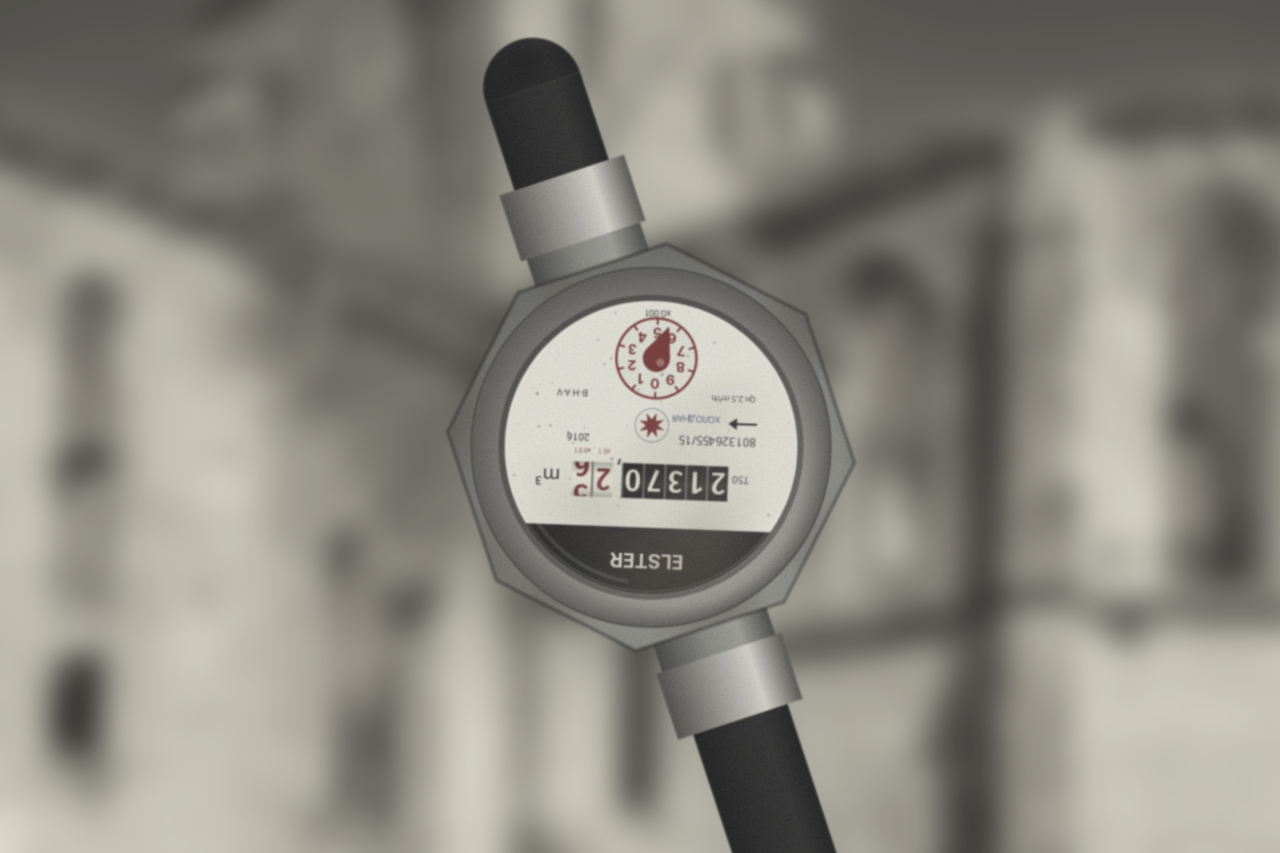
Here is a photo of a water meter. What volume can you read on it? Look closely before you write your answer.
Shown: 21370.255 m³
